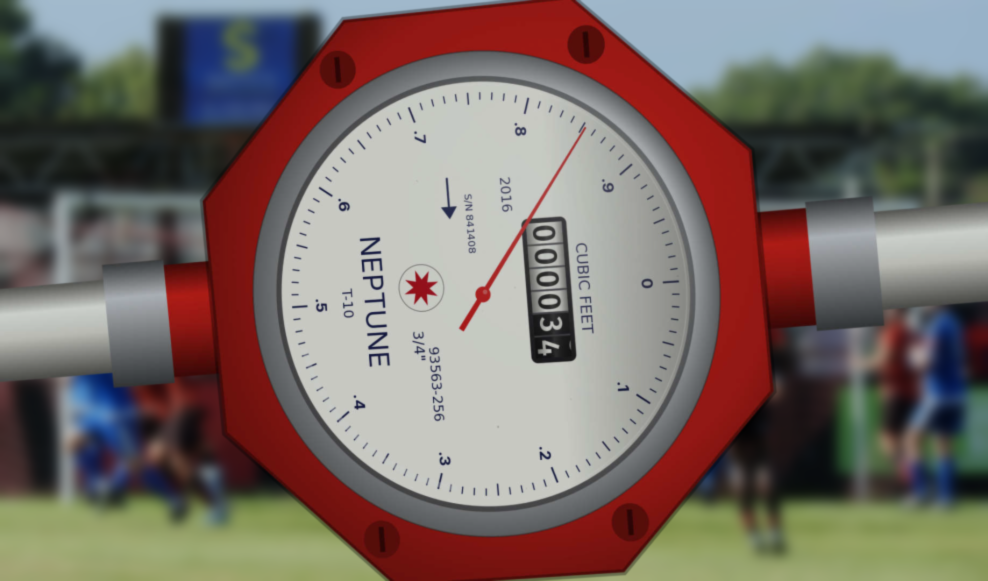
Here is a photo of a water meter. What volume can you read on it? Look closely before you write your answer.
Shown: 33.85 ft³
